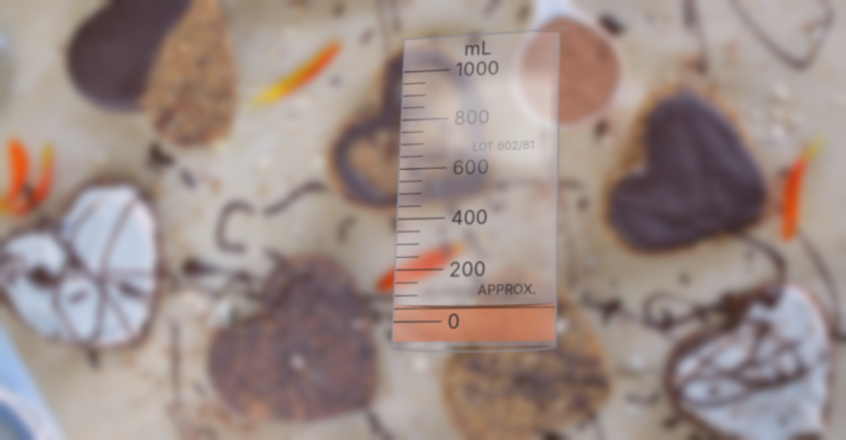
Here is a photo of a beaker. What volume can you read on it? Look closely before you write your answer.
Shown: 50 mL
